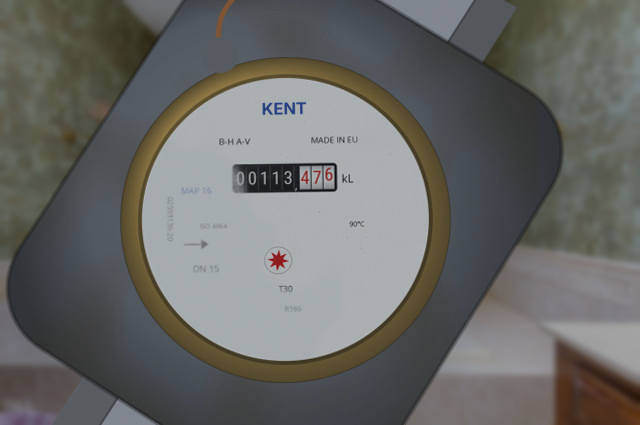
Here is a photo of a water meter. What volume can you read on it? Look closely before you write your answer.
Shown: 113.476 kL
